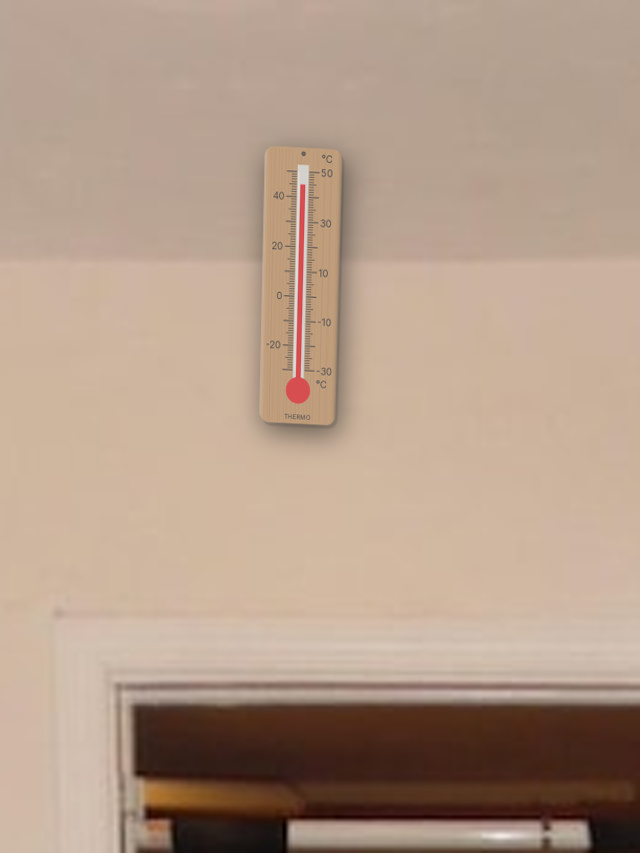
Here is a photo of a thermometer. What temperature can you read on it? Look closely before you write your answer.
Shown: 45 °C
